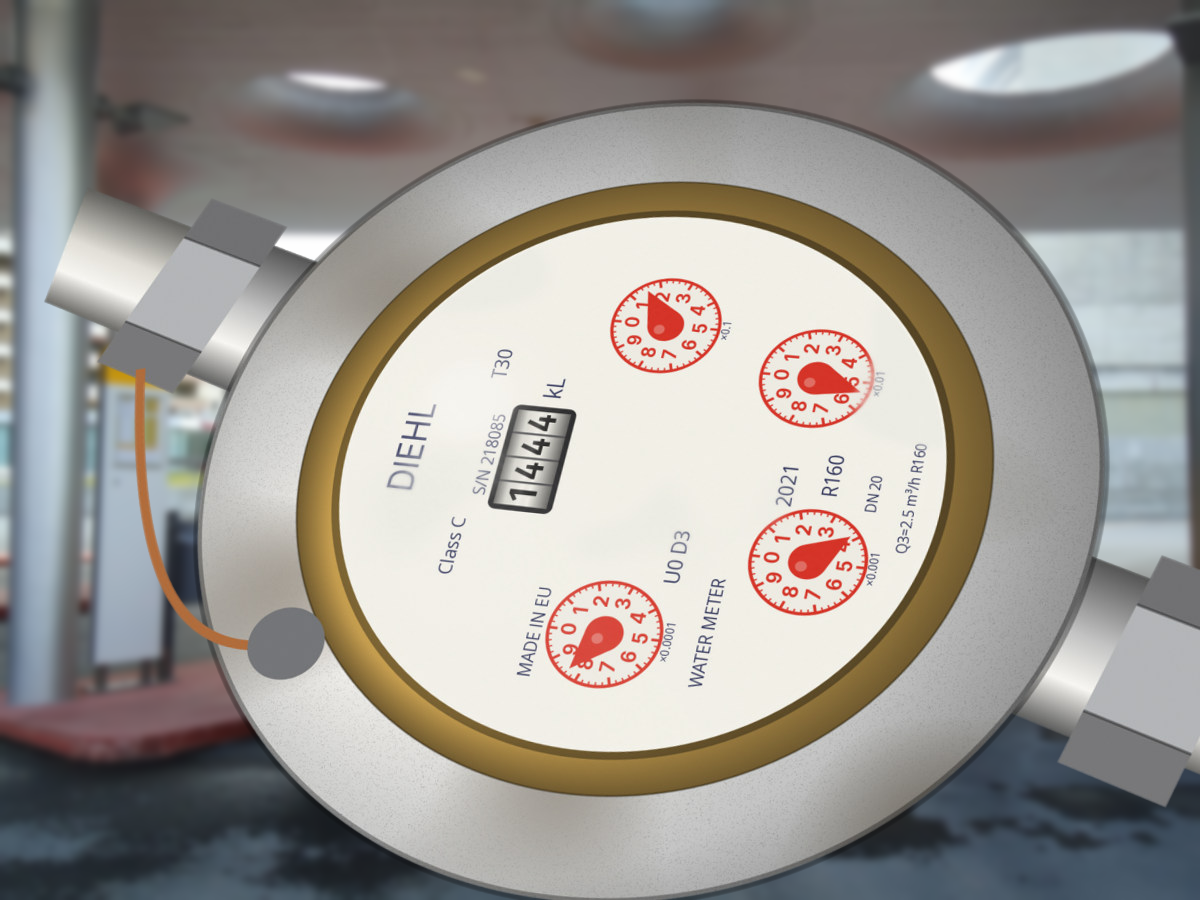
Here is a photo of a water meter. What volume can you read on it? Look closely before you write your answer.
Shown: 1444.1538 kL
